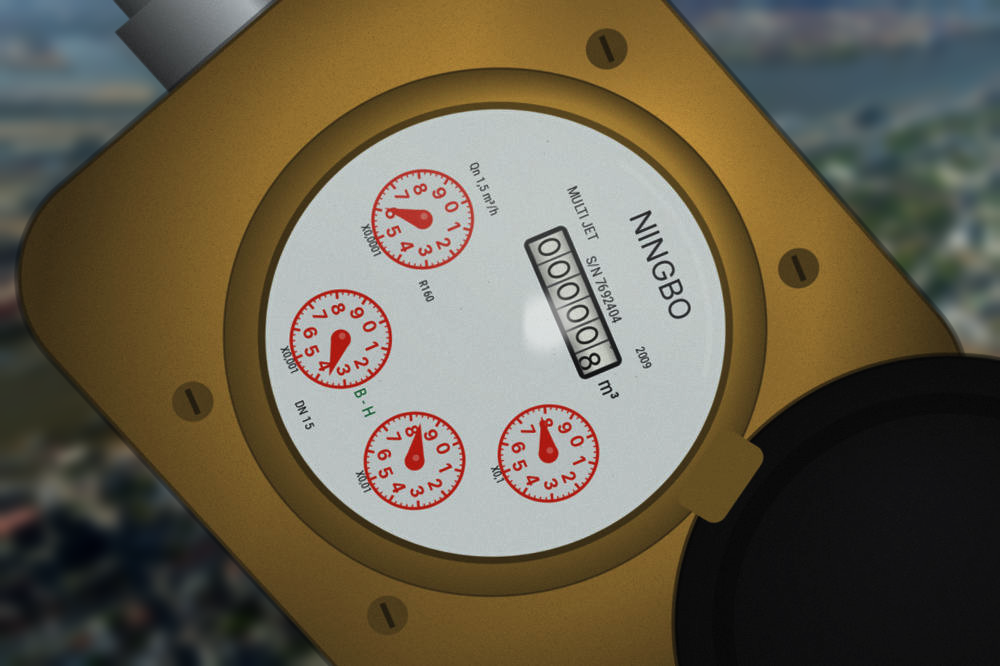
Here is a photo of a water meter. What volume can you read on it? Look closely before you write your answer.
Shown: 7.7836 m³
